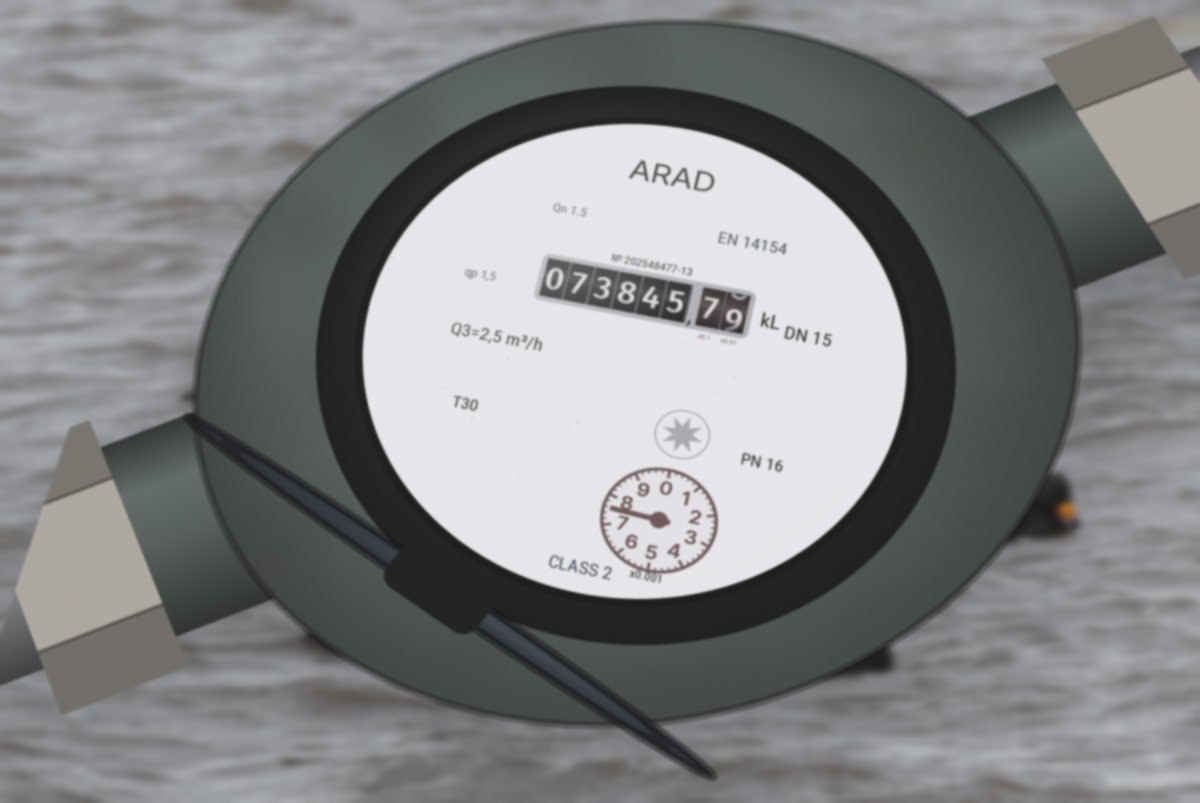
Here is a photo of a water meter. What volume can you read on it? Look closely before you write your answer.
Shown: 73845.787 kL
